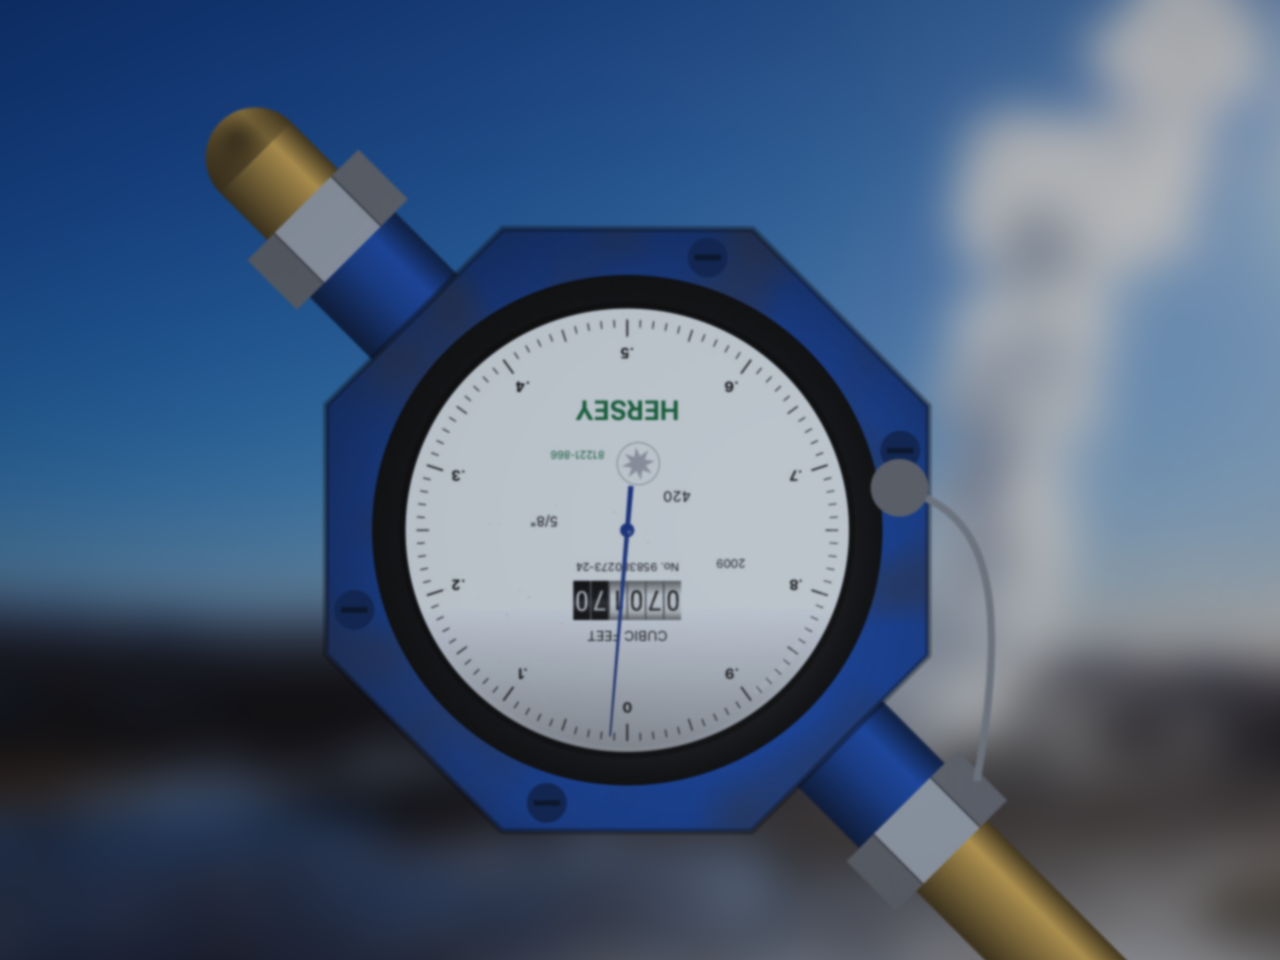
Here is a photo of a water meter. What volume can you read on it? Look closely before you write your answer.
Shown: 70170.01 ft³
